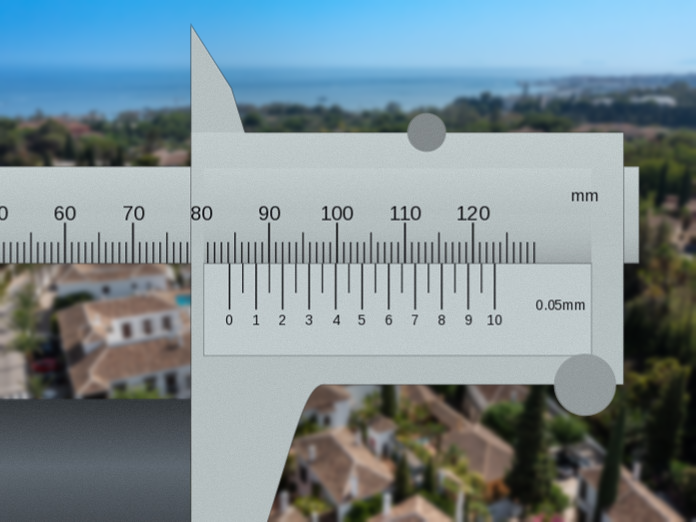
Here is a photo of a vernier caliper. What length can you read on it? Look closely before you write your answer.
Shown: 84.2 mm
